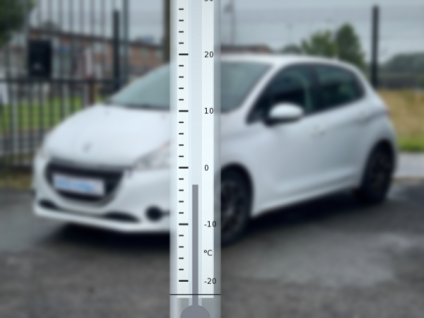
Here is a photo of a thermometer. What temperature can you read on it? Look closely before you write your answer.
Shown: -3 °C
